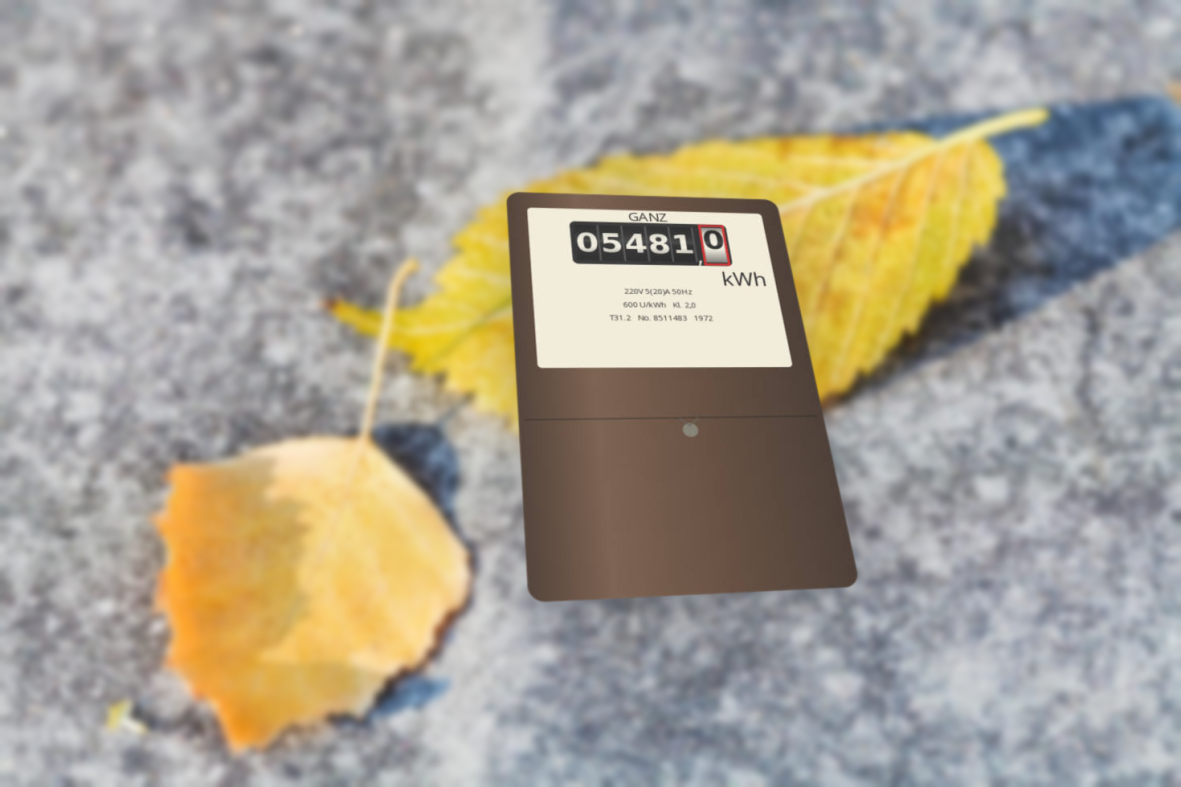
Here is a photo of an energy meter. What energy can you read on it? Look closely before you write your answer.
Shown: 5481.0 kWh
